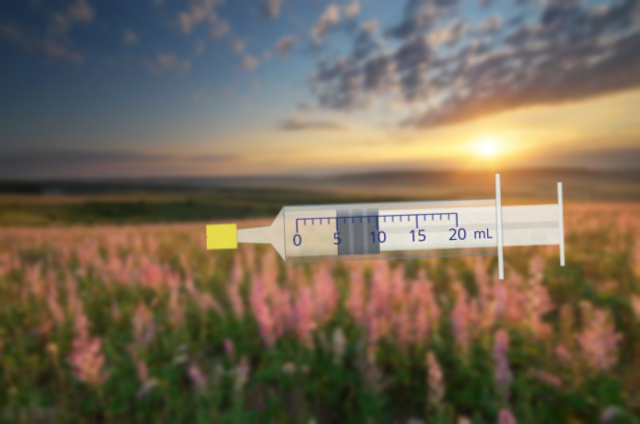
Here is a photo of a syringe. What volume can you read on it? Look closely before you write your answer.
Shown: 5 mL
